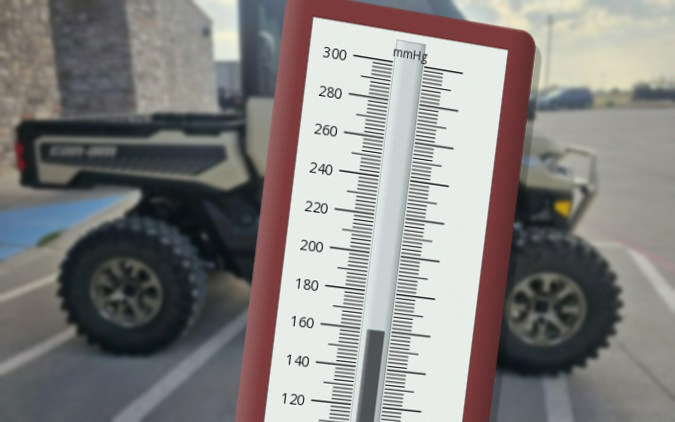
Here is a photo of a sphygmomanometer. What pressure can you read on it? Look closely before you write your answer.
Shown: 160 mmHg
